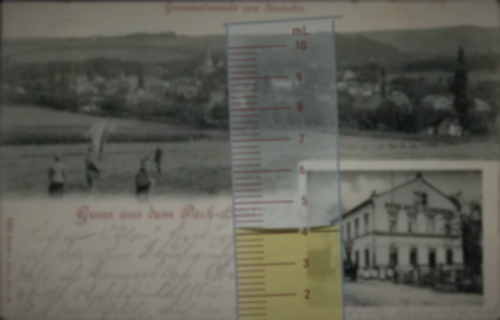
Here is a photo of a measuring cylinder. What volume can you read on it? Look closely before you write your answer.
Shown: 4 mL
